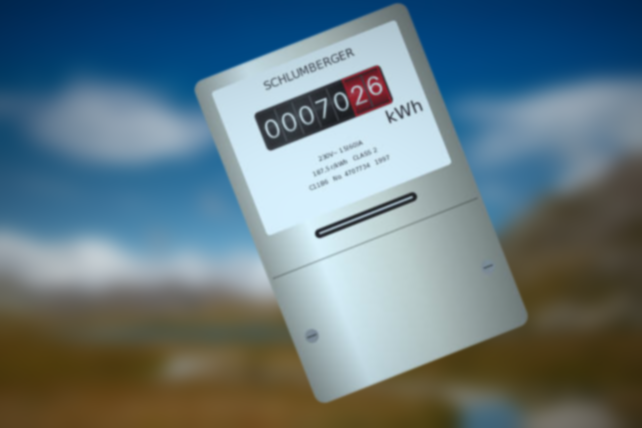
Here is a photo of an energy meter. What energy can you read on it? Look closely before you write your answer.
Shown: 70.26 kWh
